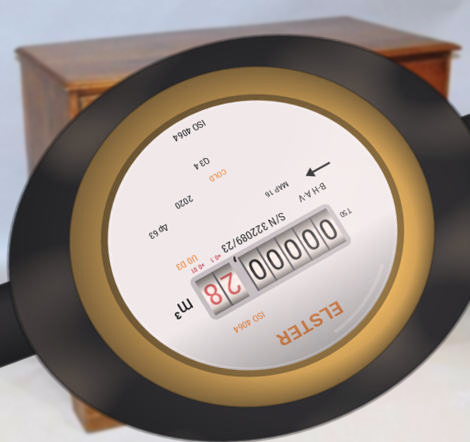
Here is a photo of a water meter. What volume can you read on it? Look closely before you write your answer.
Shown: 0.28 m³
